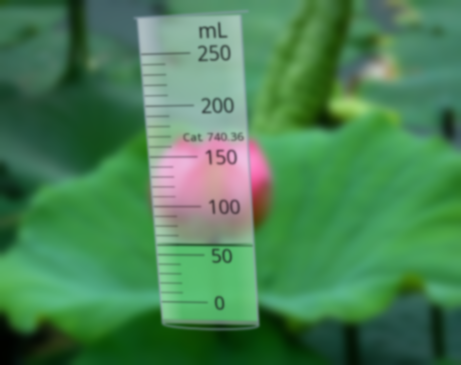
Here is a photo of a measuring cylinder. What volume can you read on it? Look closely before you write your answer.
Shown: 60 mL
